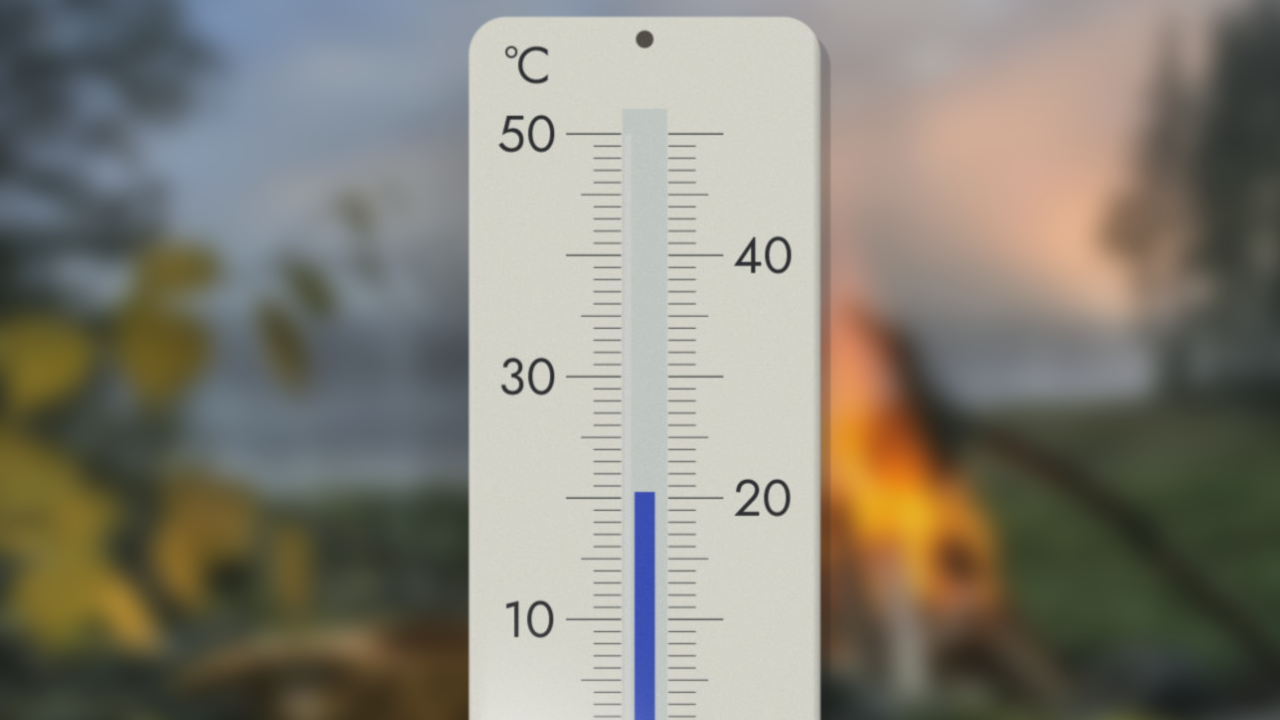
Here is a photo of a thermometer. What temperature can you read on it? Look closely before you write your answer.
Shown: 20.5 °C
